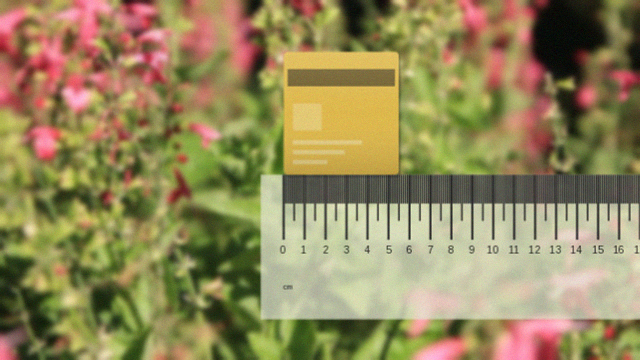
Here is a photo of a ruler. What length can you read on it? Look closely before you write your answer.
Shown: 5.5 cm
